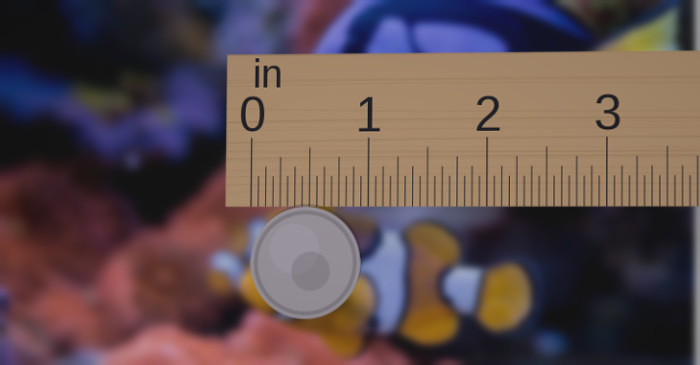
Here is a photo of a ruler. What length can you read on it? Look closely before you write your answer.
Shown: 0.9375 in
